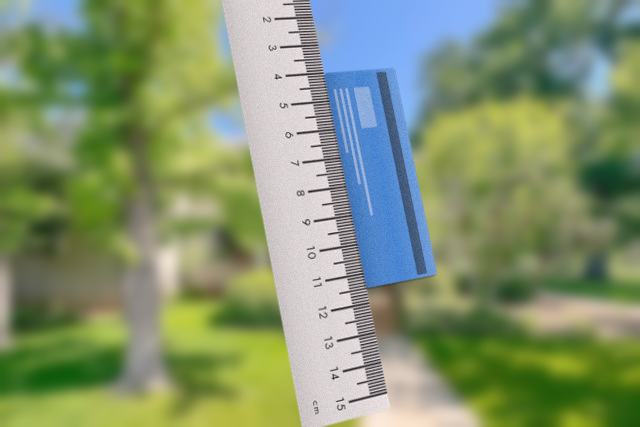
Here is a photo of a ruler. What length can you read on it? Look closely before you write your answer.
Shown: 7.5 cm
